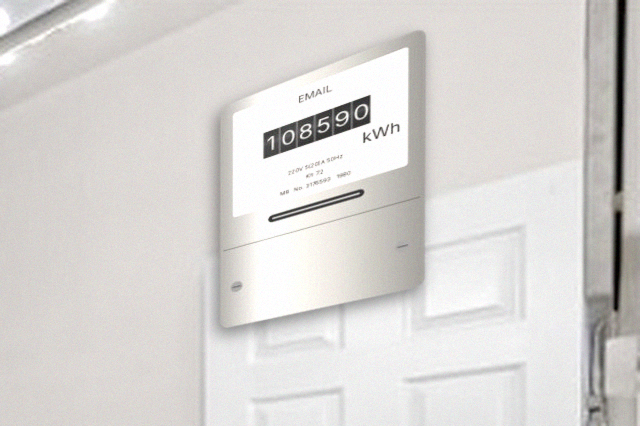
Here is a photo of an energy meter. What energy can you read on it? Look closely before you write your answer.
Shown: 108590 kWh
